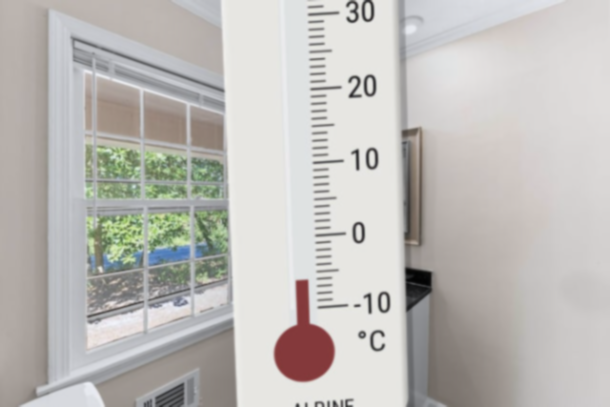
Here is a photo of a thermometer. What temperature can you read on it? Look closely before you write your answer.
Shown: -6 °C
